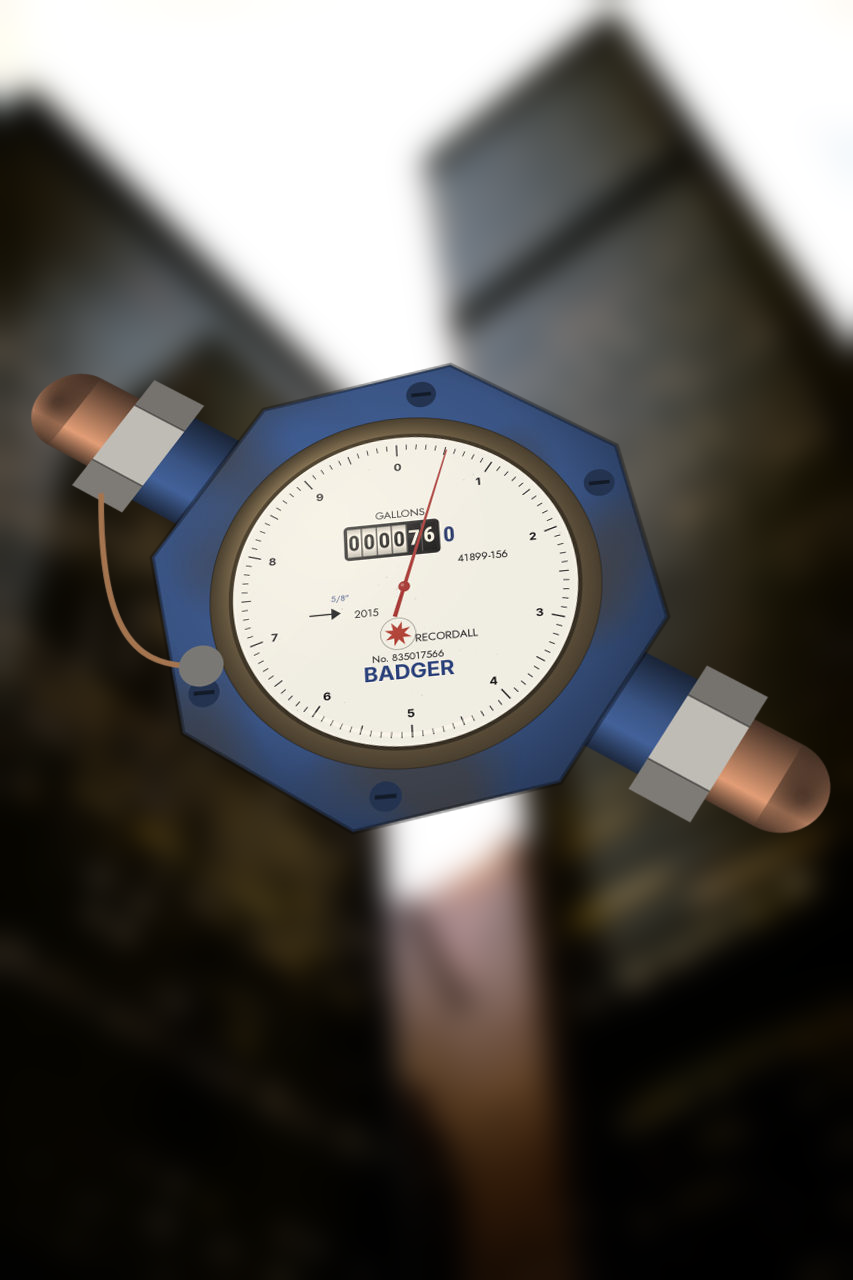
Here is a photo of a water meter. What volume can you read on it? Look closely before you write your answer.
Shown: 760.5 gal
